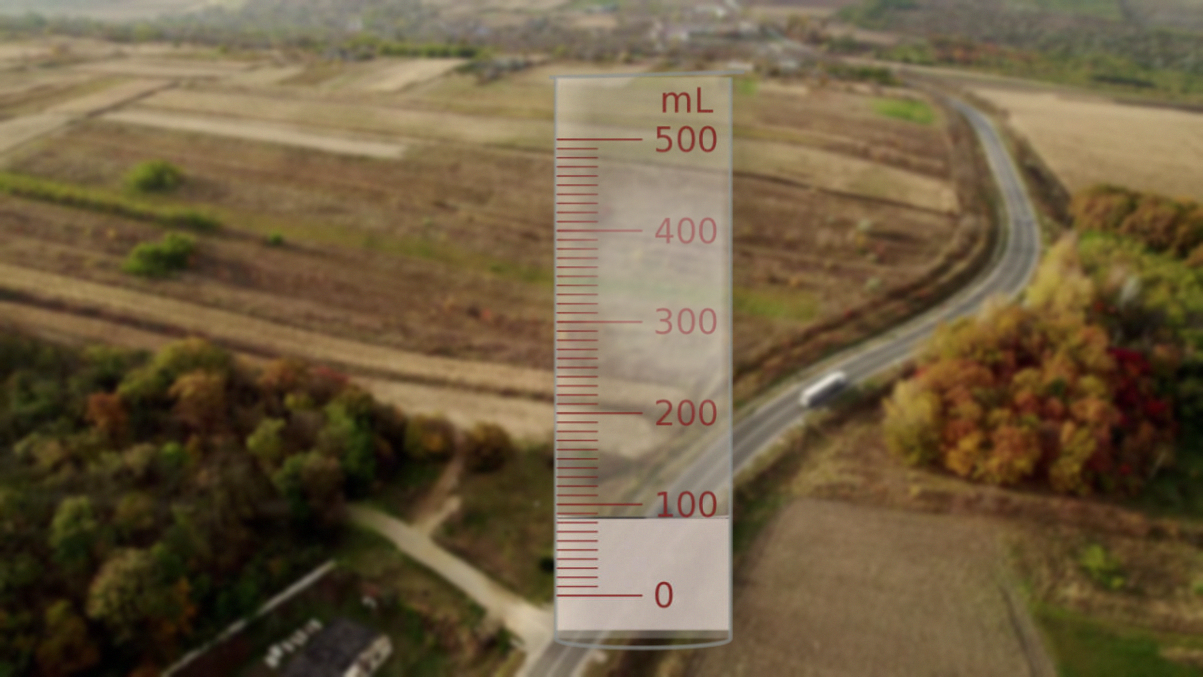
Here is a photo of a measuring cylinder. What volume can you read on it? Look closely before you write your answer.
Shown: 85 mL
